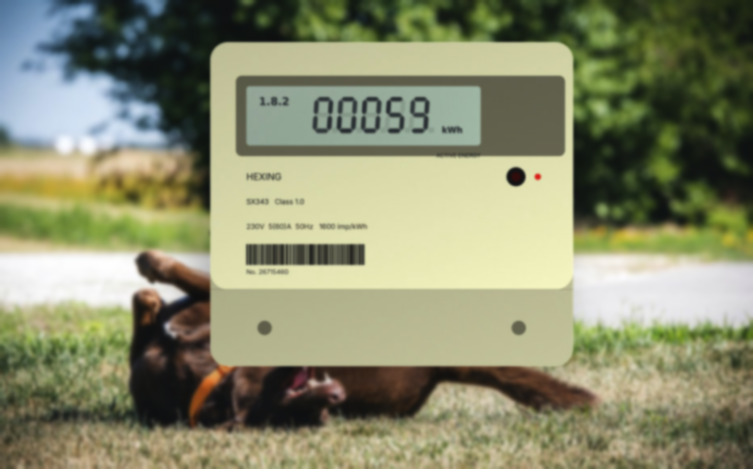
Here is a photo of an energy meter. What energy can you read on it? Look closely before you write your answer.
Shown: 59 kWh
